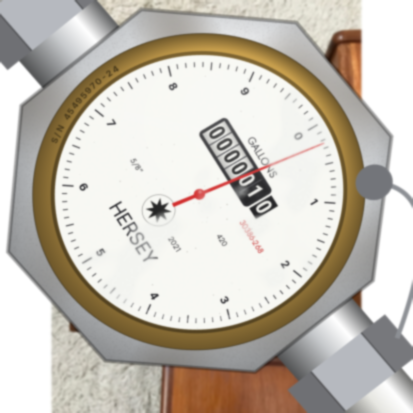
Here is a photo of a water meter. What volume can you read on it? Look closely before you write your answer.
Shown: 10.2 gal
